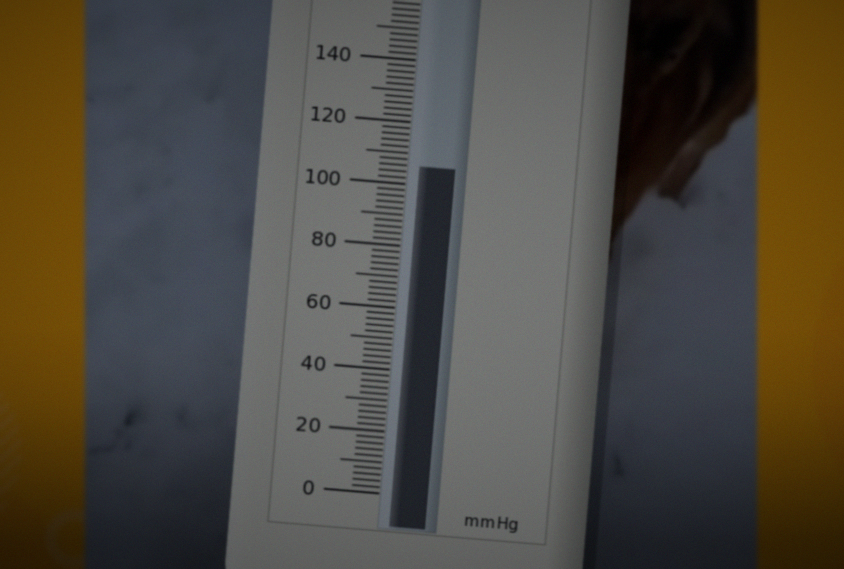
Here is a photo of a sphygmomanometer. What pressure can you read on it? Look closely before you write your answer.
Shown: 106 mmHg
